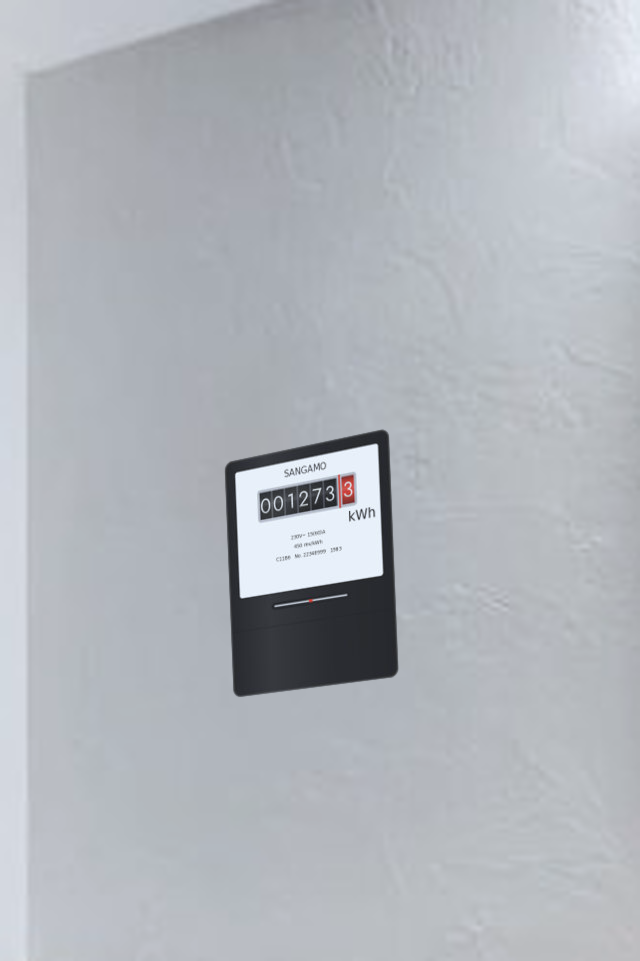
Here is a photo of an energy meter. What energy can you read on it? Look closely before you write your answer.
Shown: 1273.3 kWh
